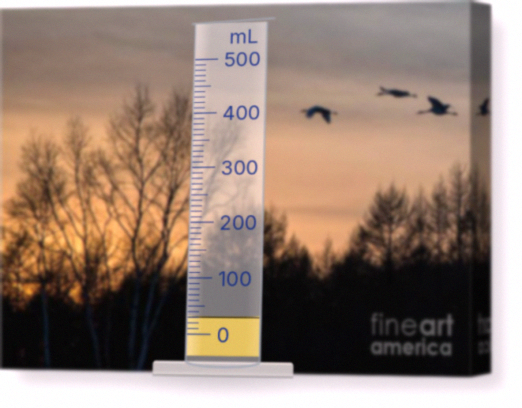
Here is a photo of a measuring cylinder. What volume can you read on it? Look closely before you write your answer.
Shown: 30 mL
